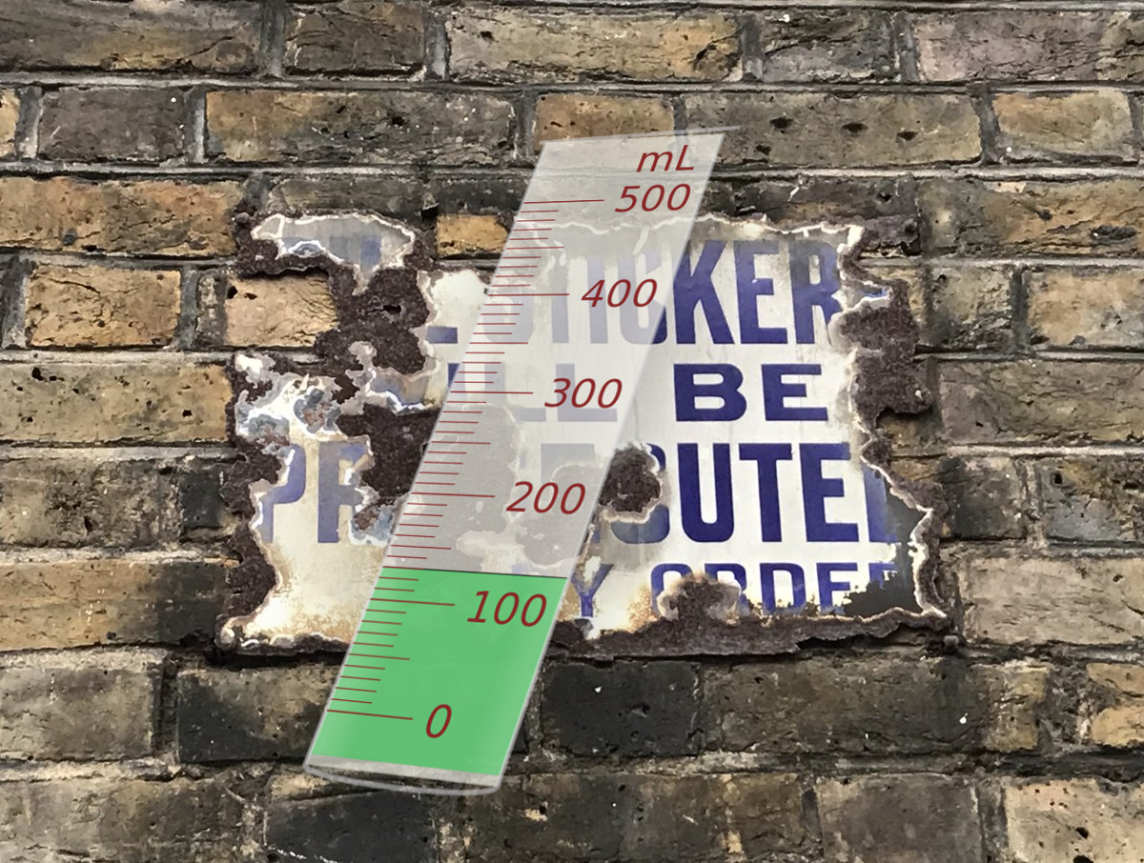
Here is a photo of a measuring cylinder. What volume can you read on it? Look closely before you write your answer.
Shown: 130 mL
